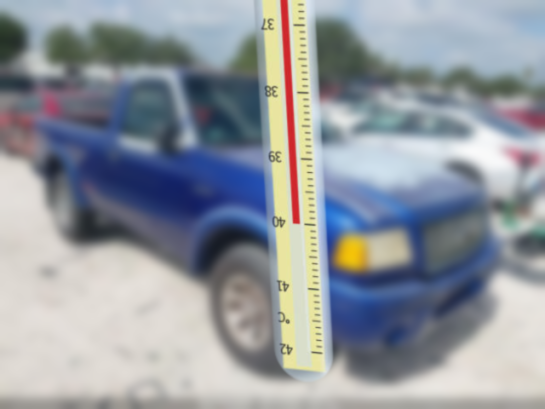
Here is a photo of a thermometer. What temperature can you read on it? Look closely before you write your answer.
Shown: 40 °C
